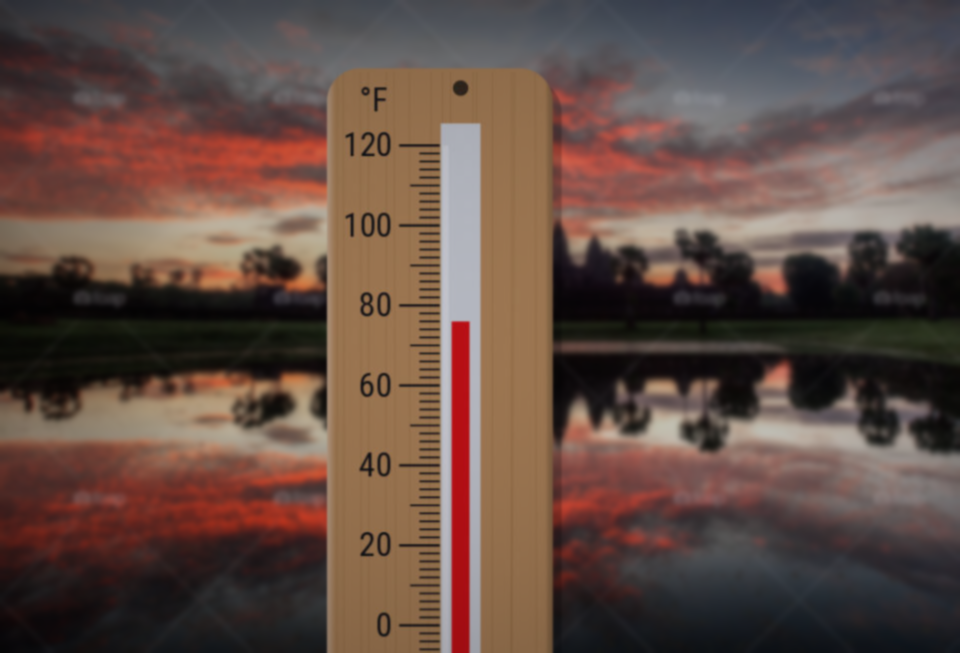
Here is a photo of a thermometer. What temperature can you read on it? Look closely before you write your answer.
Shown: 76 °F
